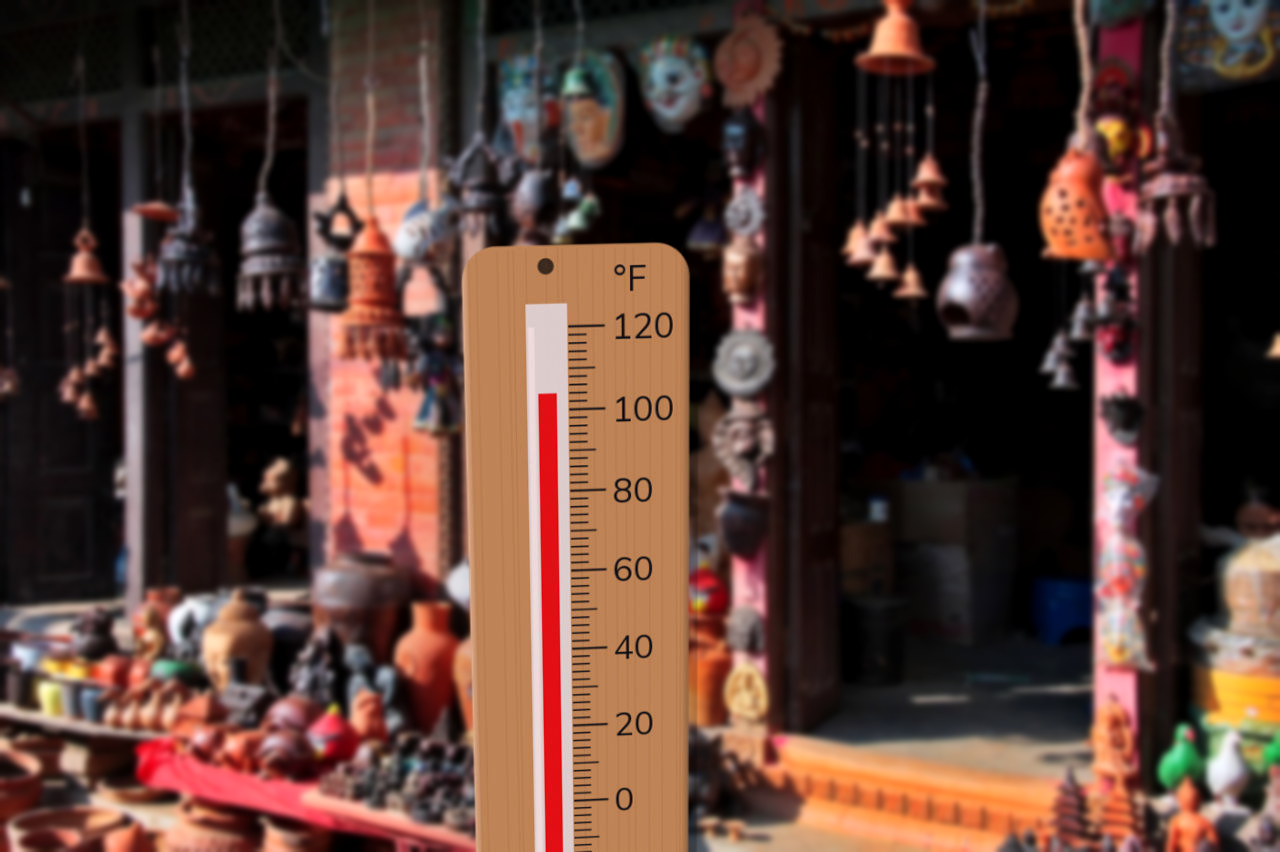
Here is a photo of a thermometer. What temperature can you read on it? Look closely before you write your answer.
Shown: 104 °F
